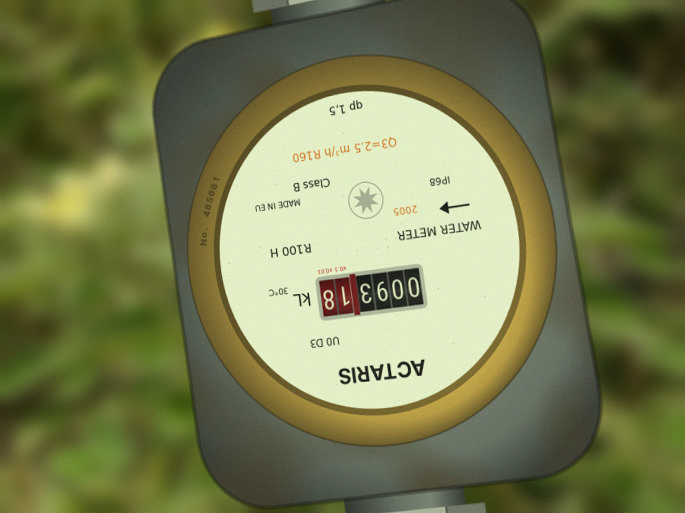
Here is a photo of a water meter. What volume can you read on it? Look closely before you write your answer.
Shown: 93.18 kL
